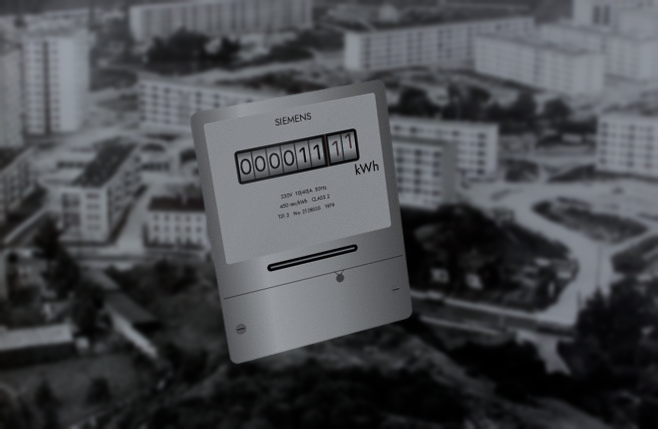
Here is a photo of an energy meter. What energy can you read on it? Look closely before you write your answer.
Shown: 11.11 kWh
